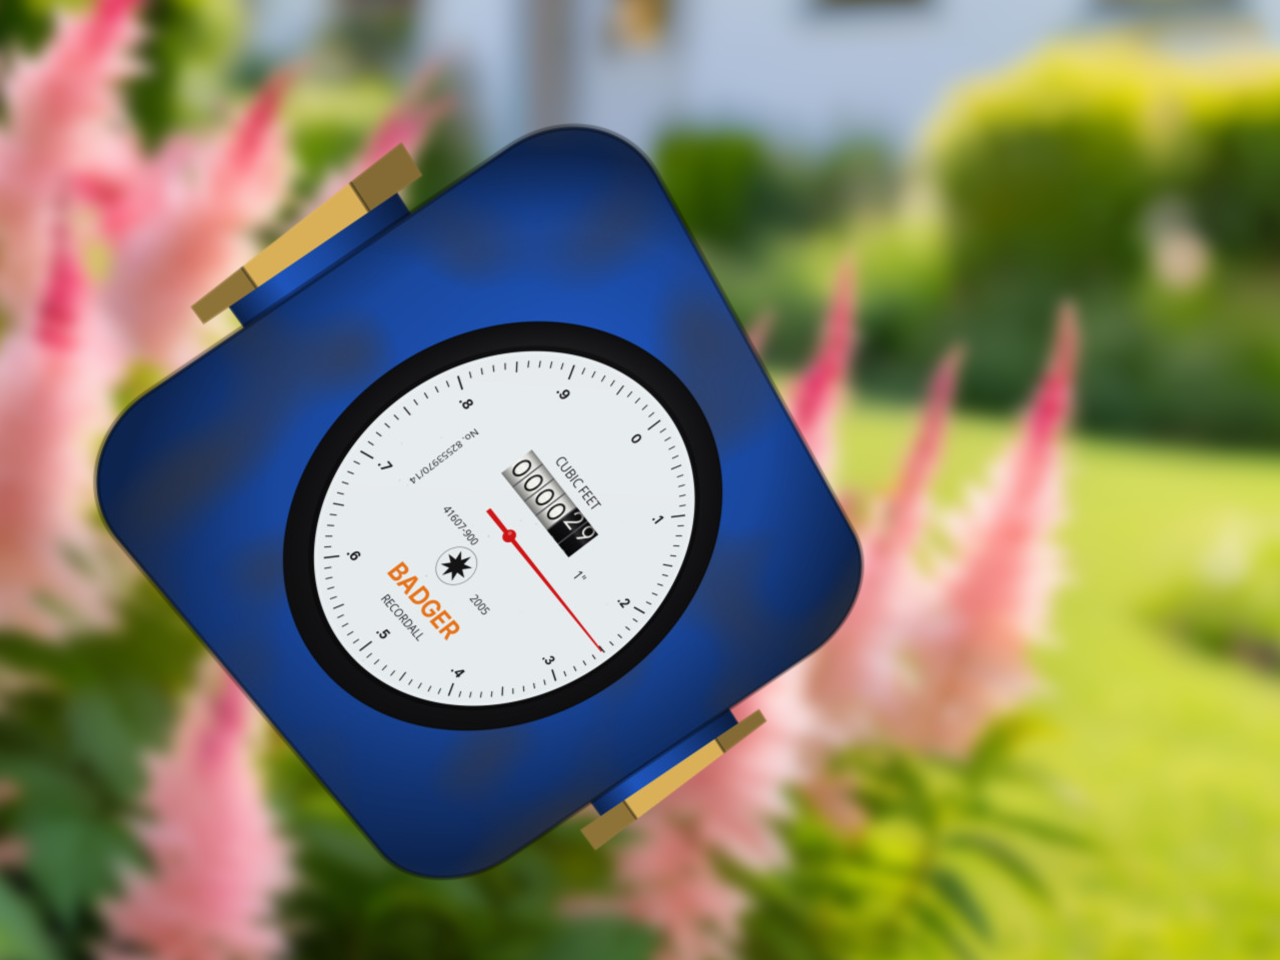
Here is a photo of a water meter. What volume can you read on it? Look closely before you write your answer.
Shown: 29.25 ft³
